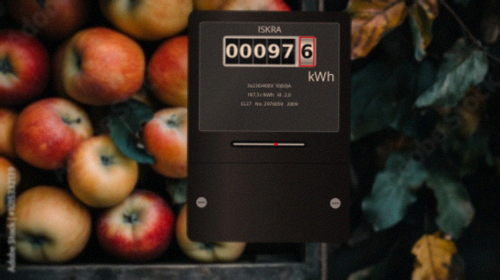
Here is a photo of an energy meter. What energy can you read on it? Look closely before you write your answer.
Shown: 97.6 kWh
